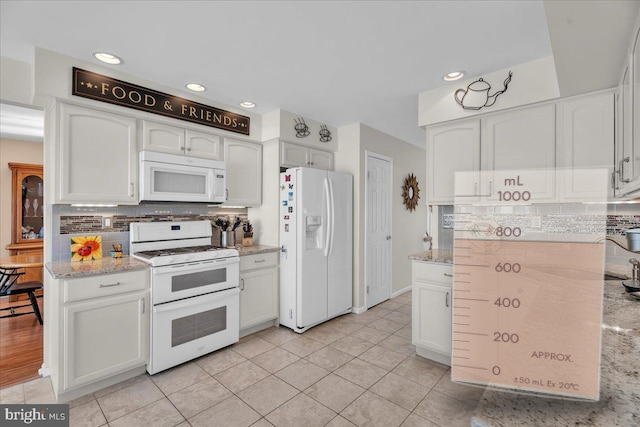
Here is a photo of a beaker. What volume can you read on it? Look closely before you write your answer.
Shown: 750 mL
